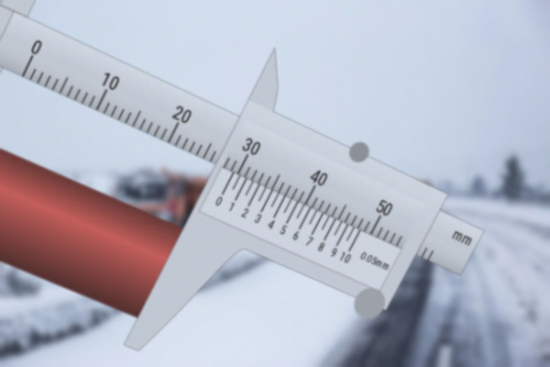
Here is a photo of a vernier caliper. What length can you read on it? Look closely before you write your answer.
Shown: 29.4 mm
